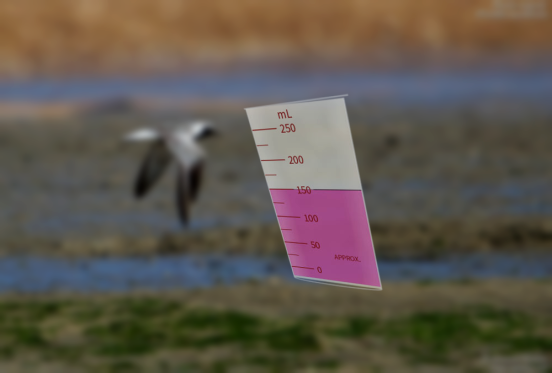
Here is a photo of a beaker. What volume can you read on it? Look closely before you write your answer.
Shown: 150 mL
